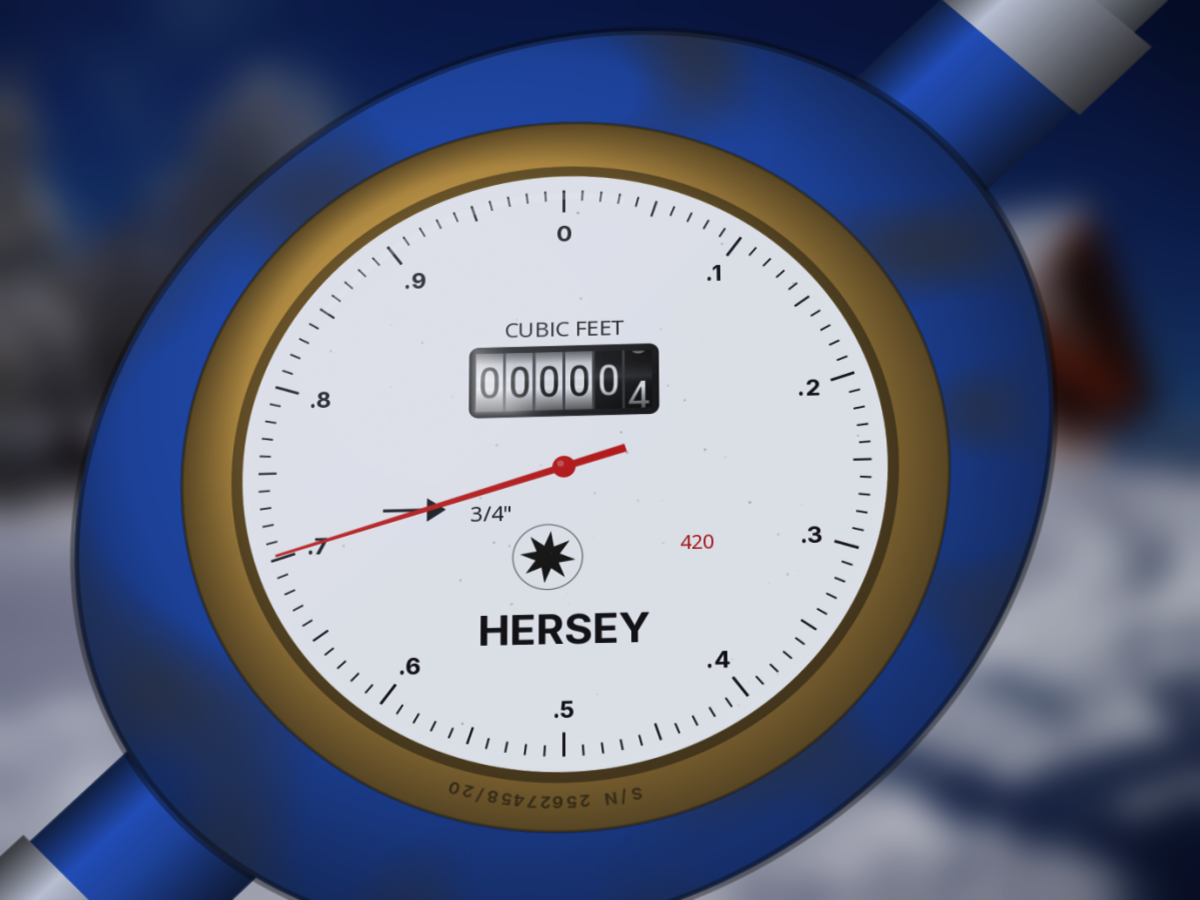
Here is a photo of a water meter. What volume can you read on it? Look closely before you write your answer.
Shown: 3.70 ft³
